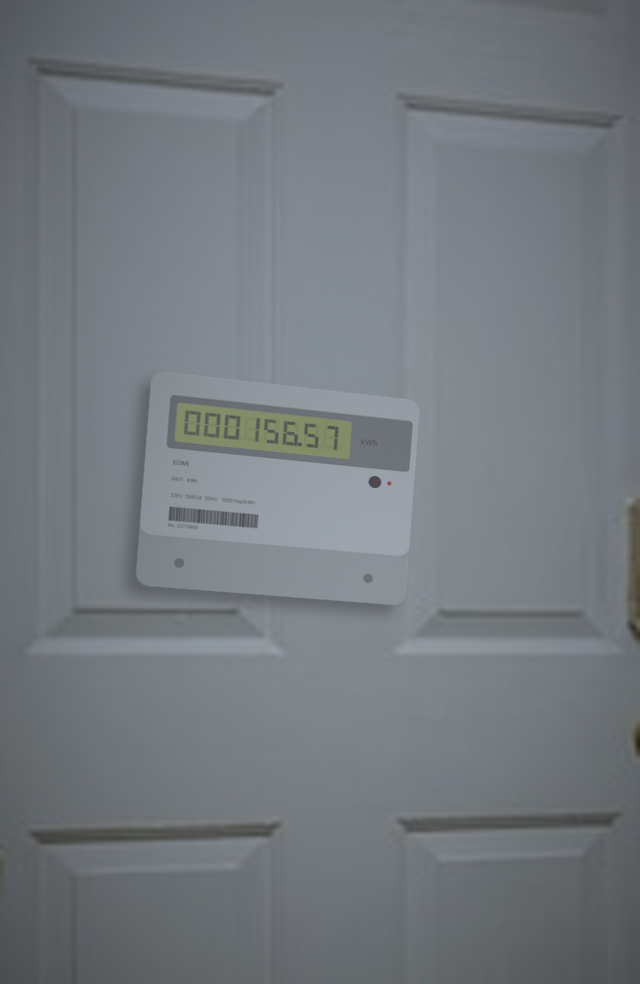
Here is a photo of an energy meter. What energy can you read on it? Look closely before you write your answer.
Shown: 156.57 kWh
